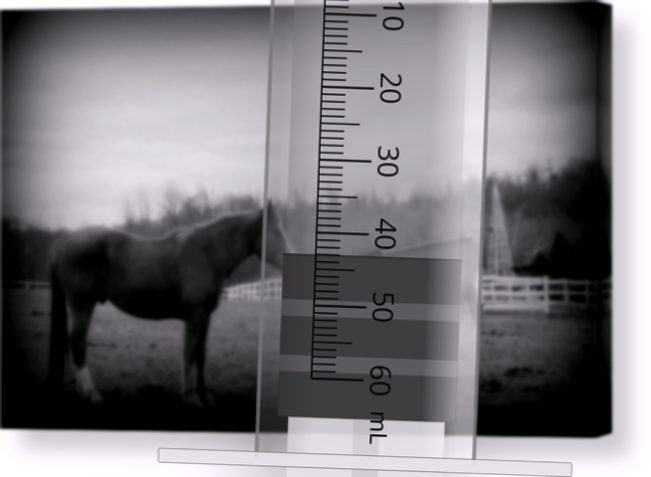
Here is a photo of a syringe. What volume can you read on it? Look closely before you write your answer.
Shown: 43 mL
